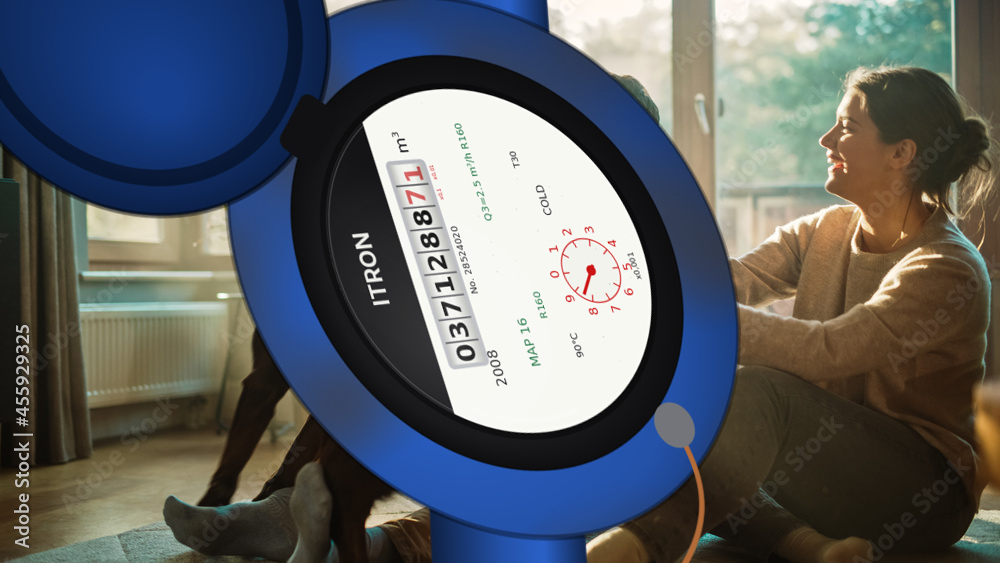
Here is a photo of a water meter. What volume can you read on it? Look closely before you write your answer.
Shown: 371288.708 m³
